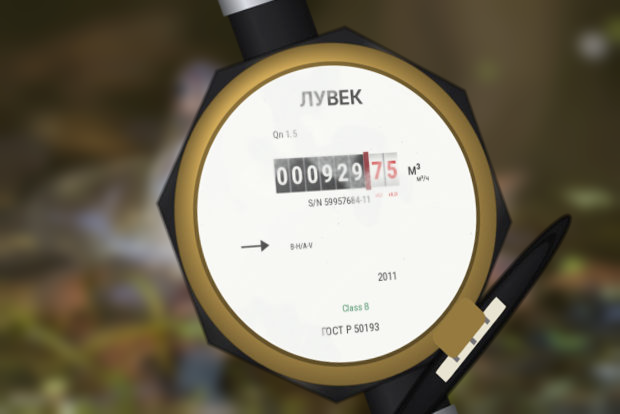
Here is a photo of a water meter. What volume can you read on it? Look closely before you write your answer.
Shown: 929.75 m³
